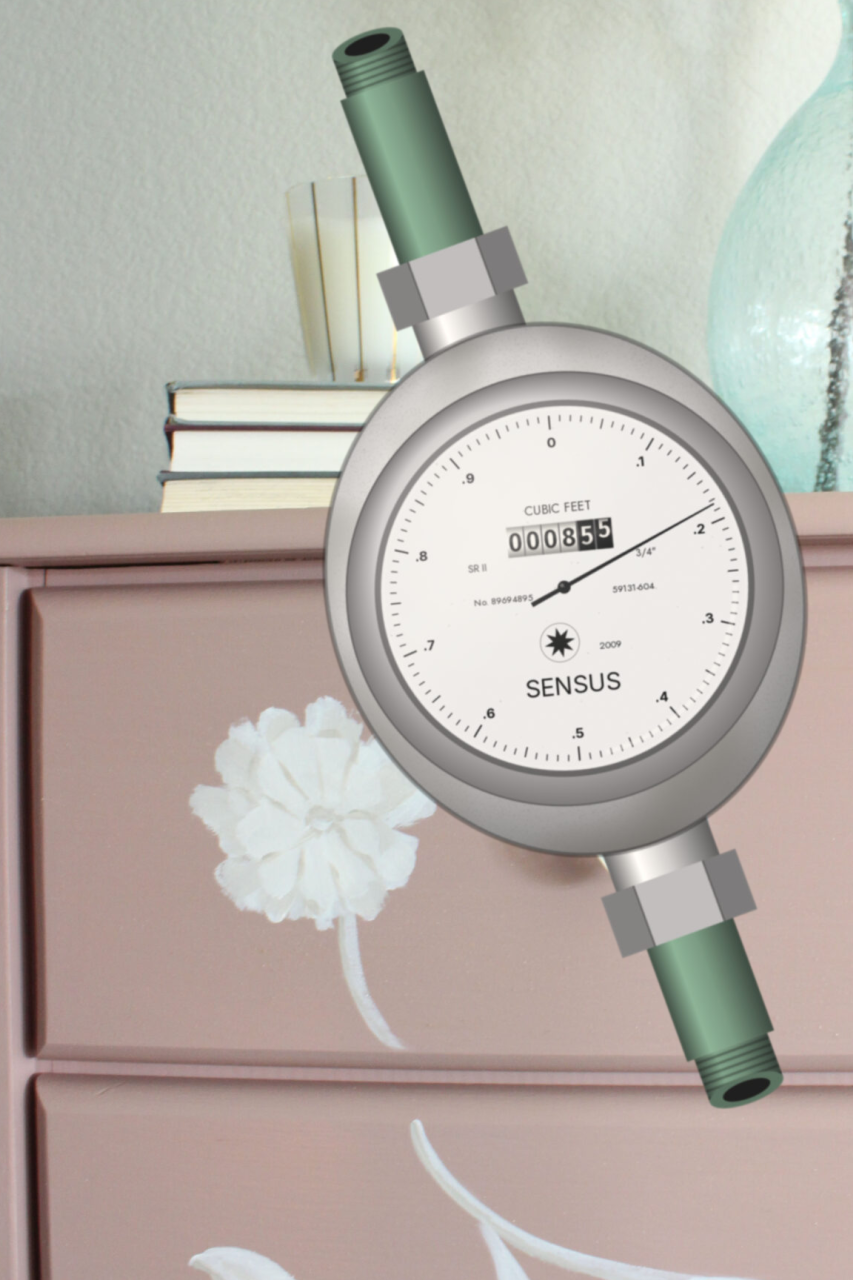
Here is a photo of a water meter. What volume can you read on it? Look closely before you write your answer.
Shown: 855.18 ft³
